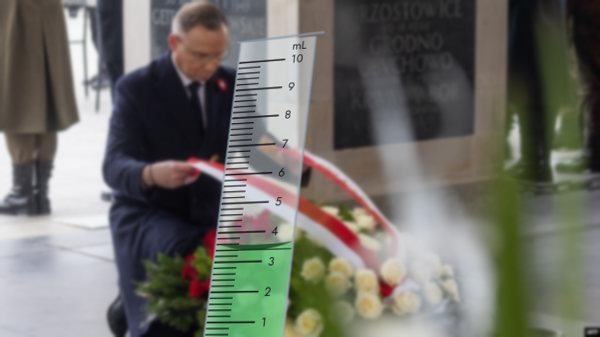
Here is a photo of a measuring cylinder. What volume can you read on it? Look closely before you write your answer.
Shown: 3.4 mL
